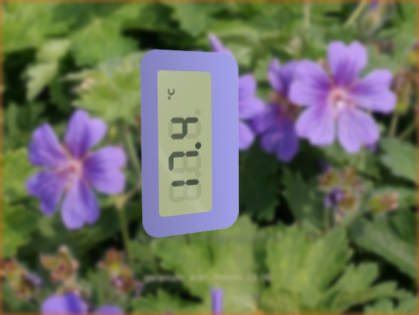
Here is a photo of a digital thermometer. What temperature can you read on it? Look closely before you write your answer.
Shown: 17.4 °C
